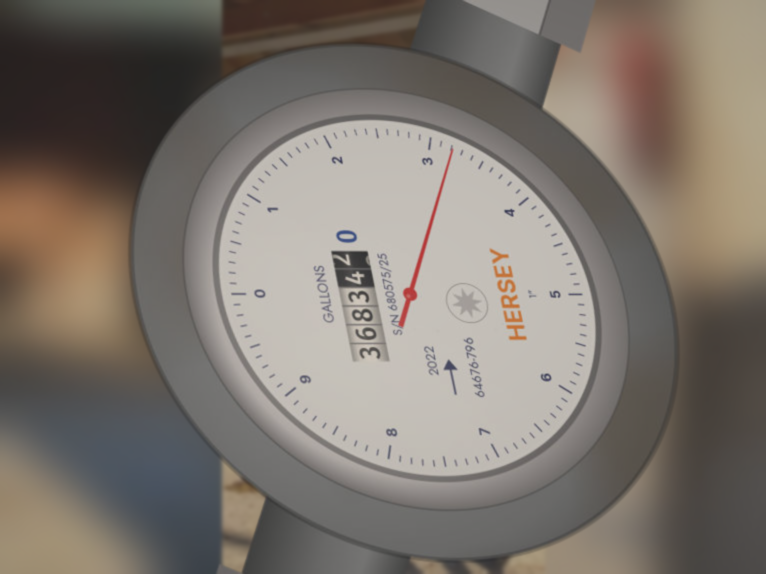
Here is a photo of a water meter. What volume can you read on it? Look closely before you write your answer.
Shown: 3683423.2 gal
